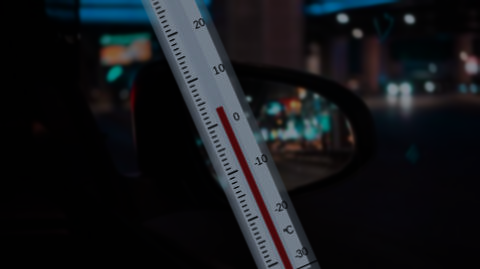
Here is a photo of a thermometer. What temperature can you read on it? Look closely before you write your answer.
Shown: 3 °C
